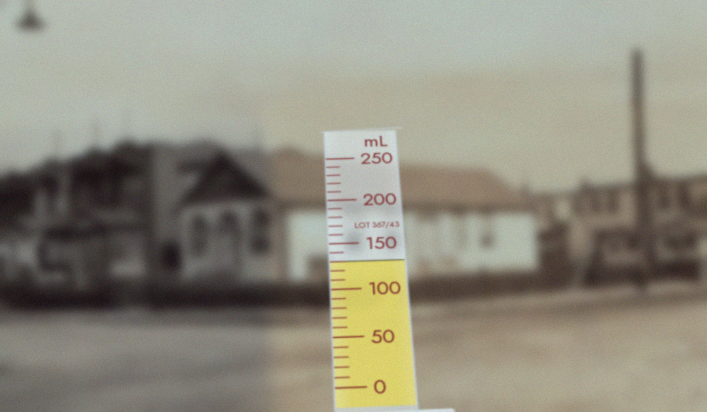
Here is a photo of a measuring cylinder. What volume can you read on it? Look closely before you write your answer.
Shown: 130 mL
